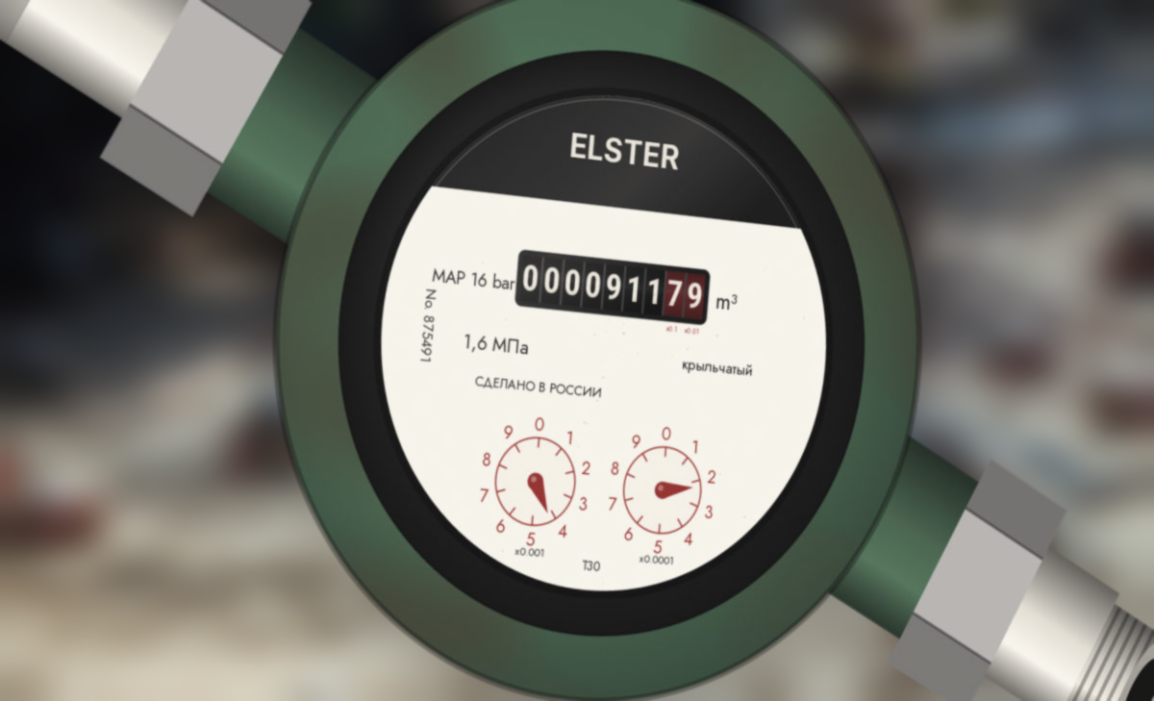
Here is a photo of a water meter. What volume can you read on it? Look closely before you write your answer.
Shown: 911.7942 m³
